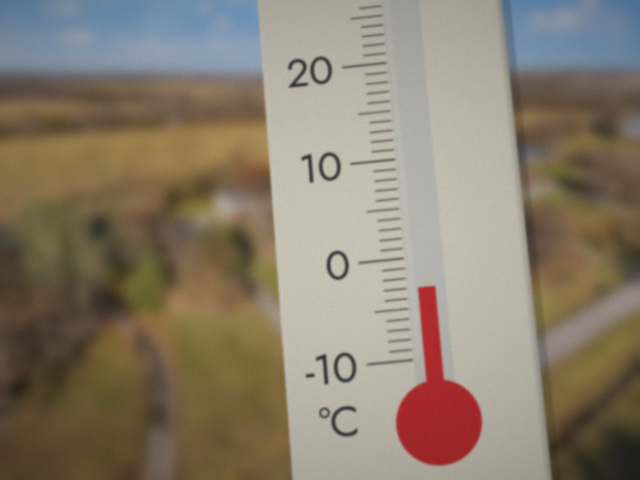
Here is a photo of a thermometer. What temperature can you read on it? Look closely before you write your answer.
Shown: -3 °C
